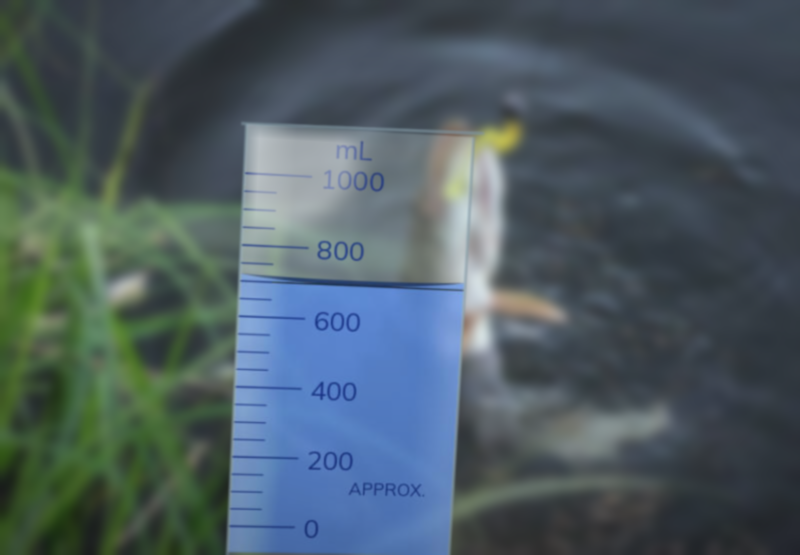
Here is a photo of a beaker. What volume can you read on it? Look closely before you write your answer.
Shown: 700 mL
